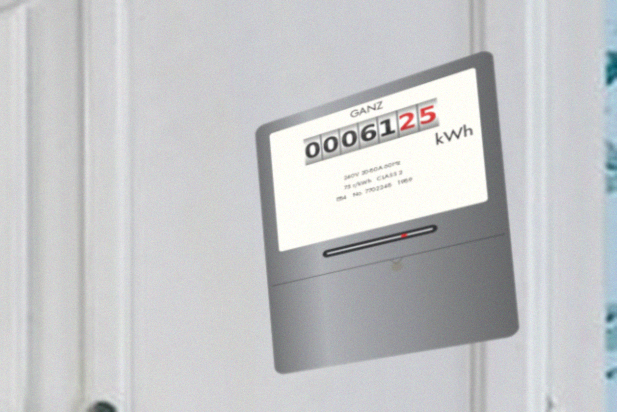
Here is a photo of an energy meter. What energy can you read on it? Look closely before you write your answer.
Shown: 61.25 kWh
